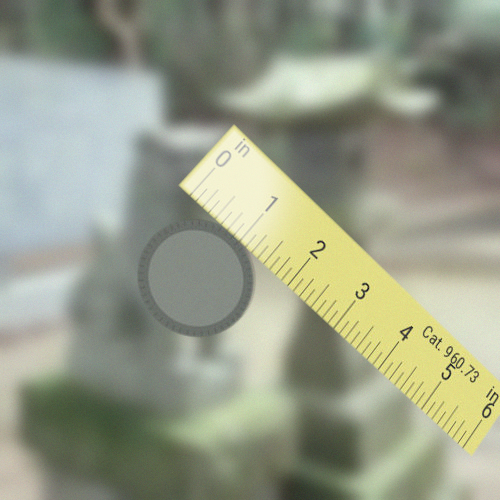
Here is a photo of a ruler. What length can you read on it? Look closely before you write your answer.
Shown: 1.75 in
